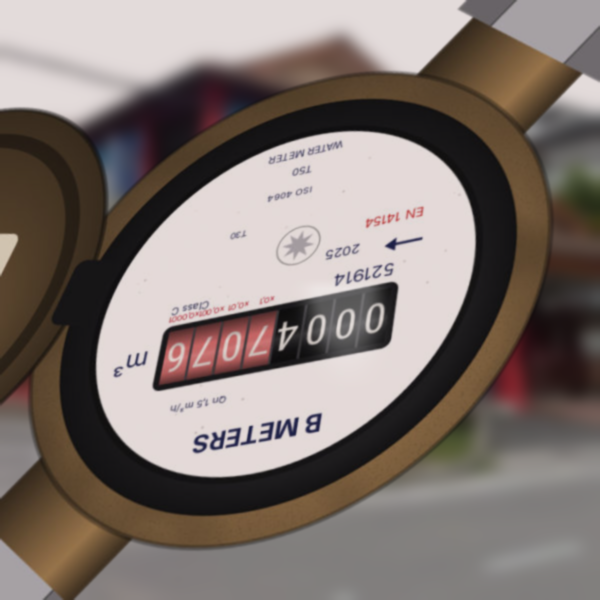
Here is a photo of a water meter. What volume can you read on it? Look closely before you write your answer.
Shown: 4.7076 m³
